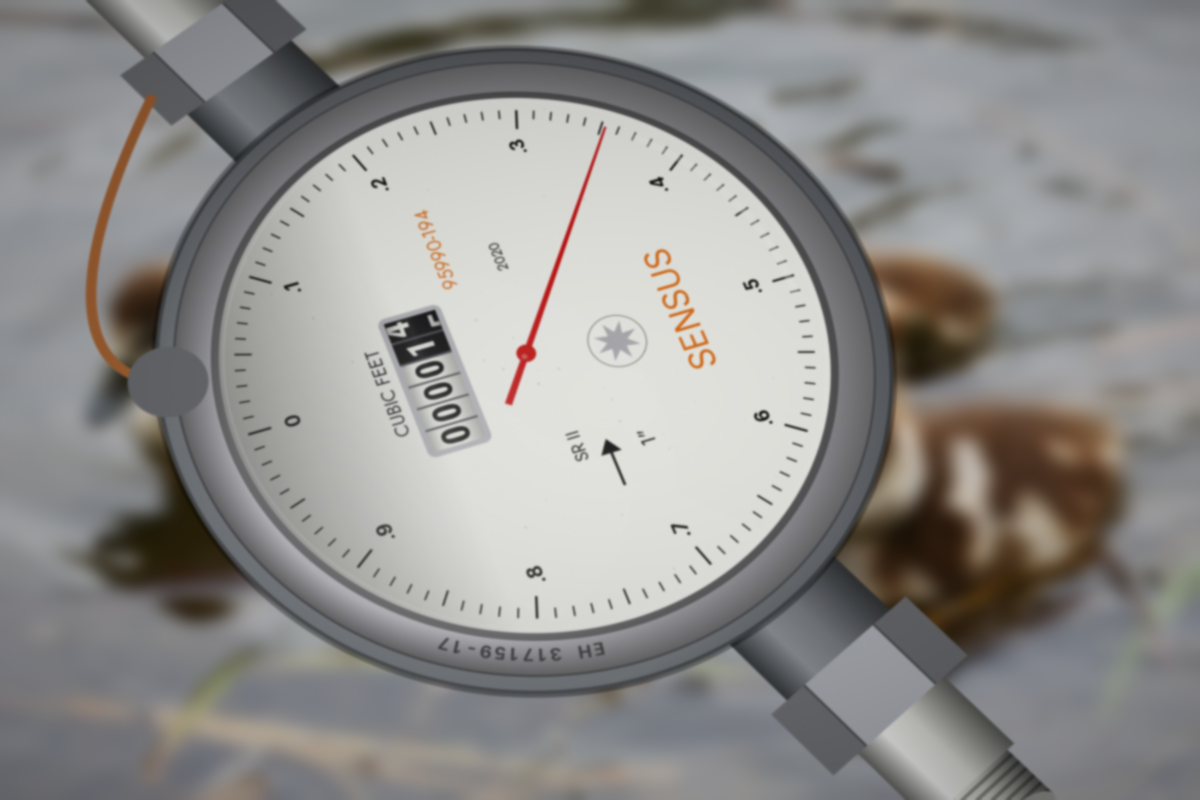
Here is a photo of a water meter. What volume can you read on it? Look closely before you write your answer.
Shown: 14.35 ft³
